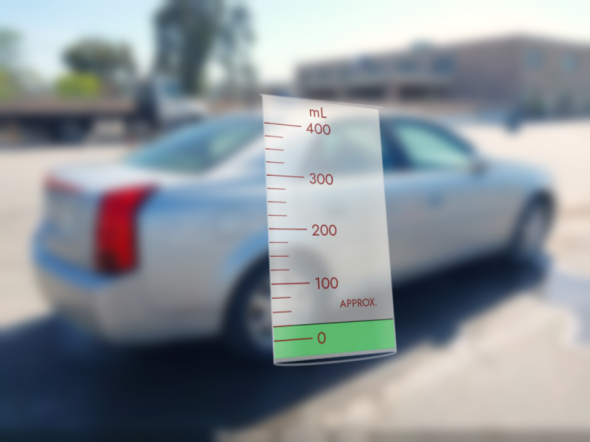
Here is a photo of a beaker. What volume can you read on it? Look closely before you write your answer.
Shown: 25 mL
